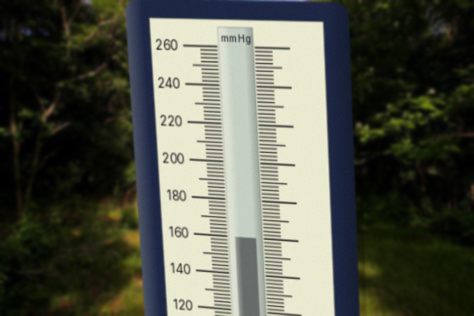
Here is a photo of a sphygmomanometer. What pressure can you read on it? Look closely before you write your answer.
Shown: 160 mmHg
